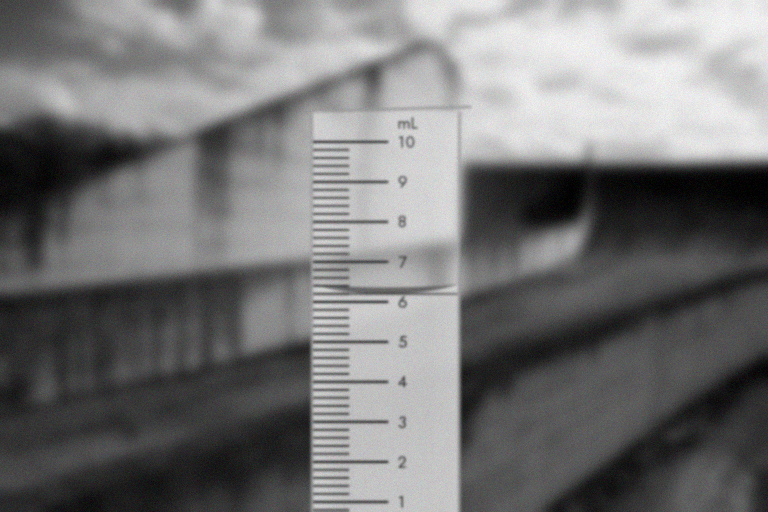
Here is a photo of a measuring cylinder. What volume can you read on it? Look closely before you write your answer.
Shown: 6.2 mL
